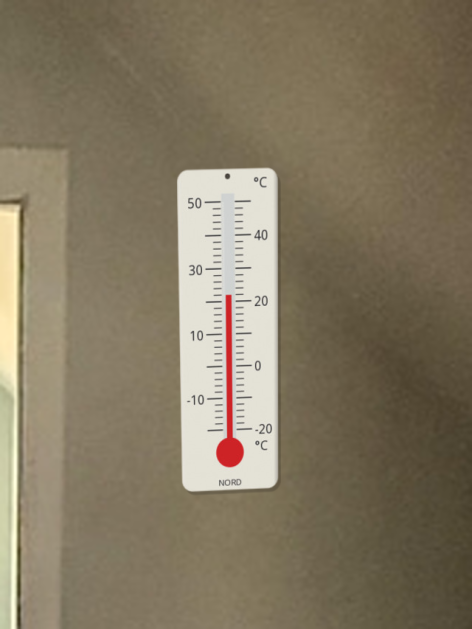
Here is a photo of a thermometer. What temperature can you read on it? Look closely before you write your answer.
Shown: 22 °C
